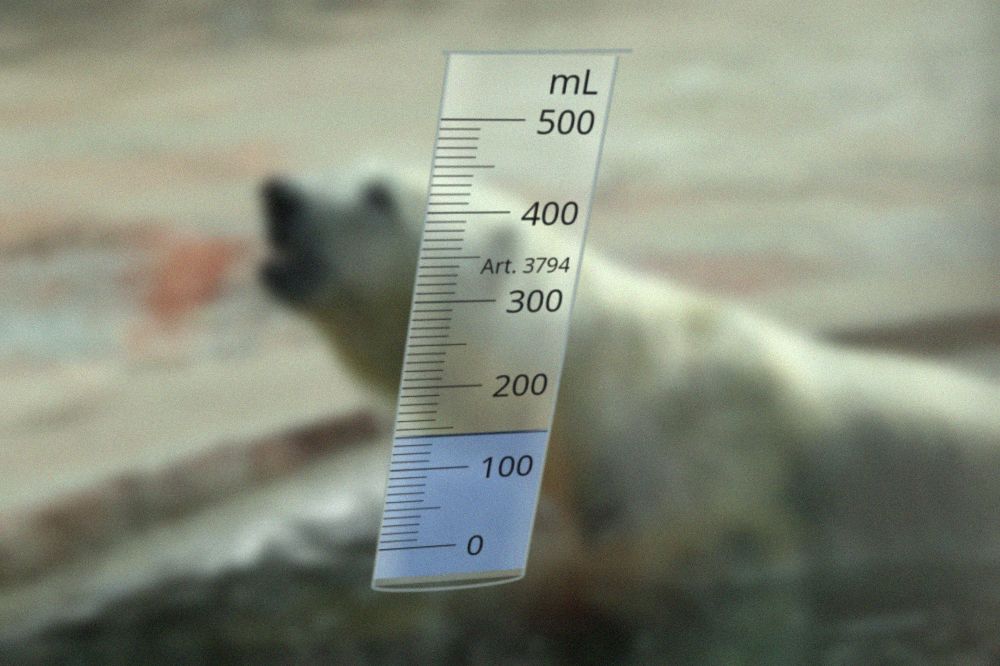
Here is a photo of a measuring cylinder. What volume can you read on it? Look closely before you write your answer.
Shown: 140 mL
